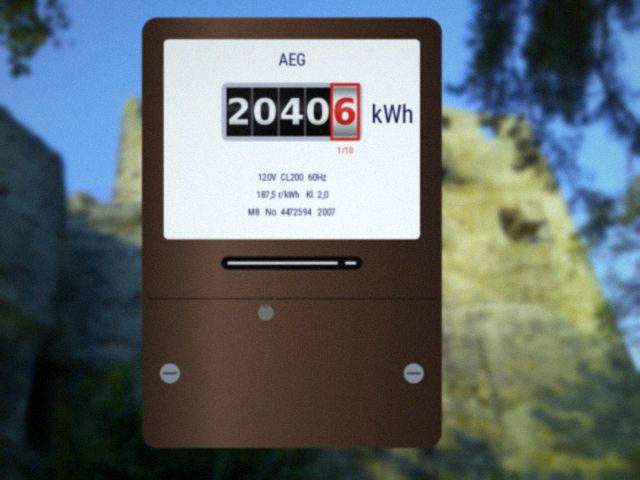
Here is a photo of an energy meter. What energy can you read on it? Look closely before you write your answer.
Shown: 2040.6 kWh
